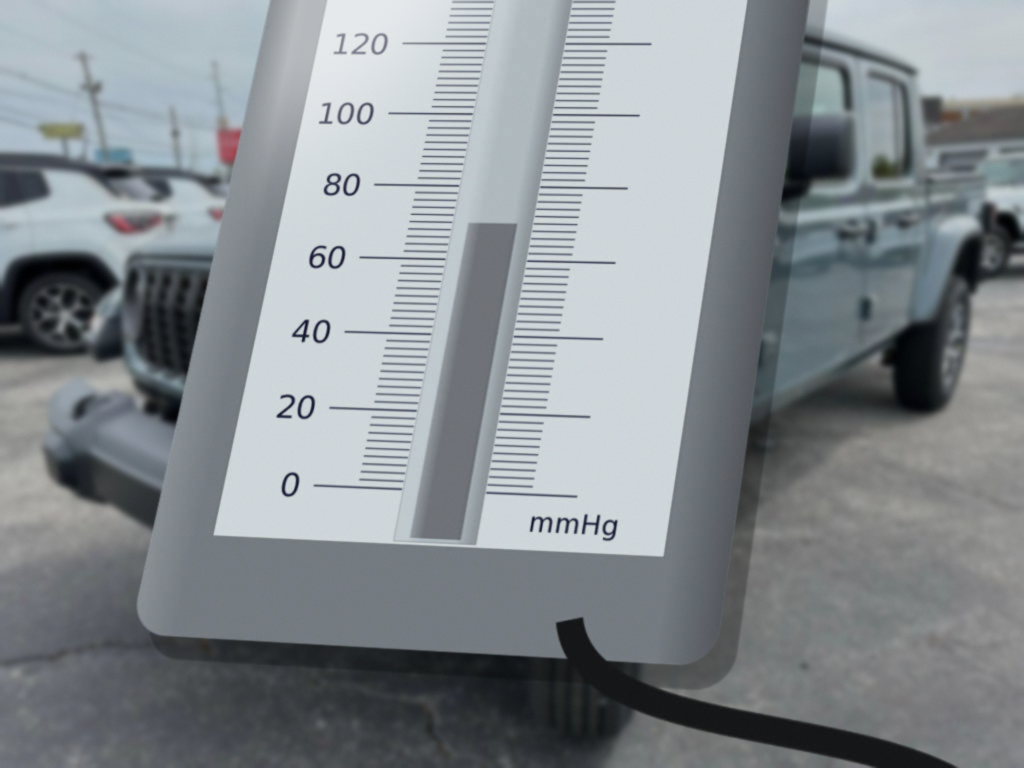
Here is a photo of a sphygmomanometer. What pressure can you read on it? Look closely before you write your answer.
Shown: 70 mmHg
